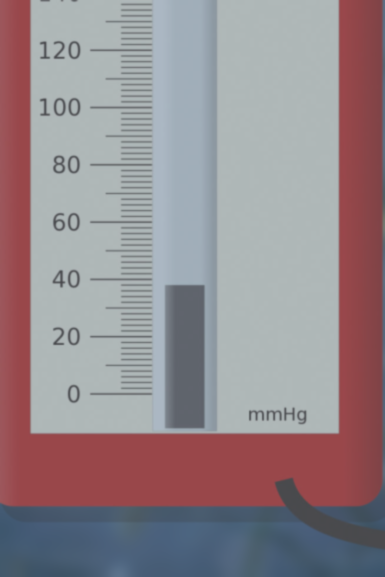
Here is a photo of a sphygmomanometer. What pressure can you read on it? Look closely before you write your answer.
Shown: 38 mmHg
